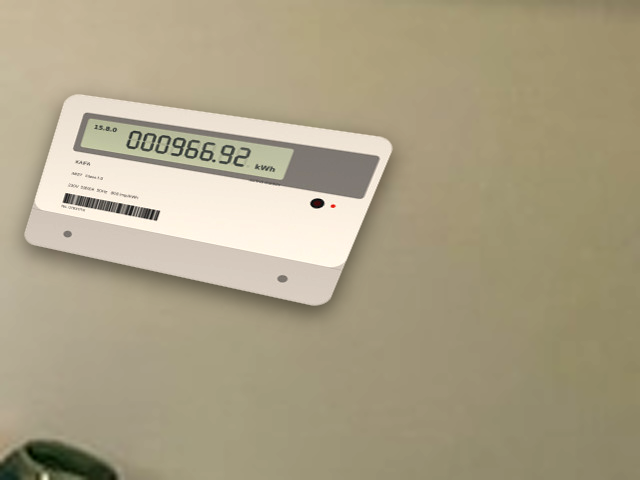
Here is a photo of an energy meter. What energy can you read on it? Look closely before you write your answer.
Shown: 966.92 kWh
